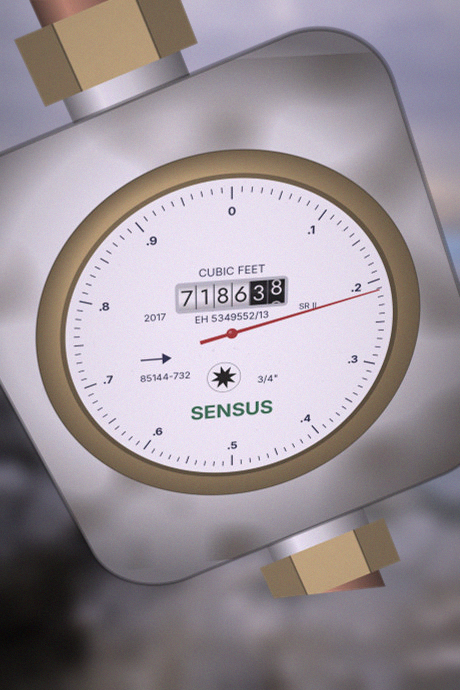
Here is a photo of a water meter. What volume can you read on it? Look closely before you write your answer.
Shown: 718638.21 ft³
